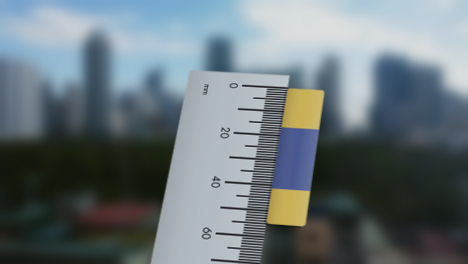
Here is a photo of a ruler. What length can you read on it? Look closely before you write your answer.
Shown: 55 mm
